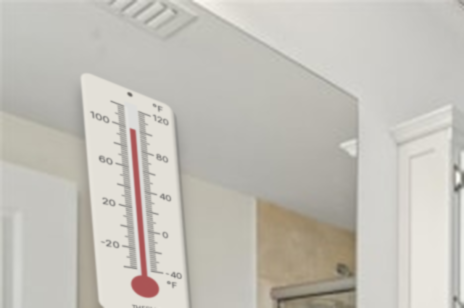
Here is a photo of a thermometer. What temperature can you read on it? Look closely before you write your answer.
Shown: 100 °F
